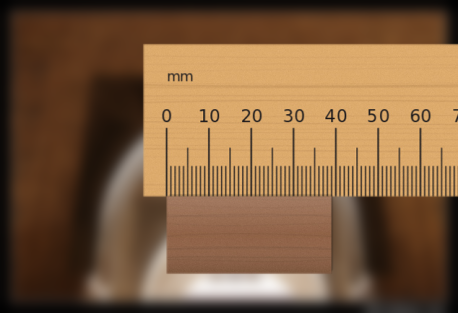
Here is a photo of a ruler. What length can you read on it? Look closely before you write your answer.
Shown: 39 mm
